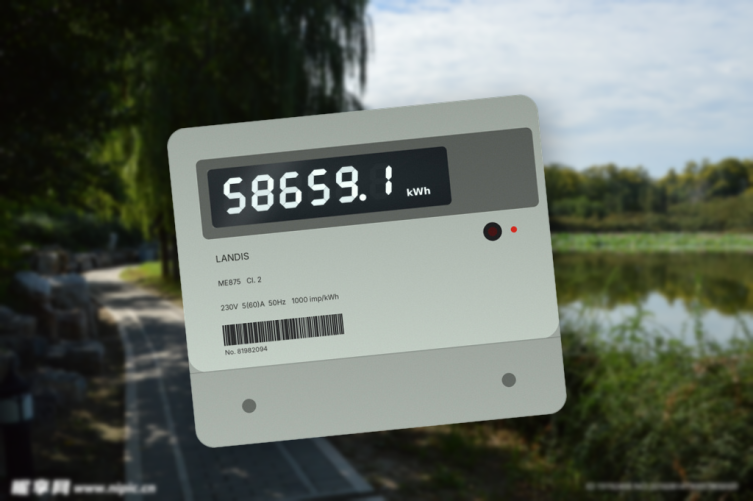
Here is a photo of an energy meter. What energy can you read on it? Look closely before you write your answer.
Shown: 58659.1 kWh
